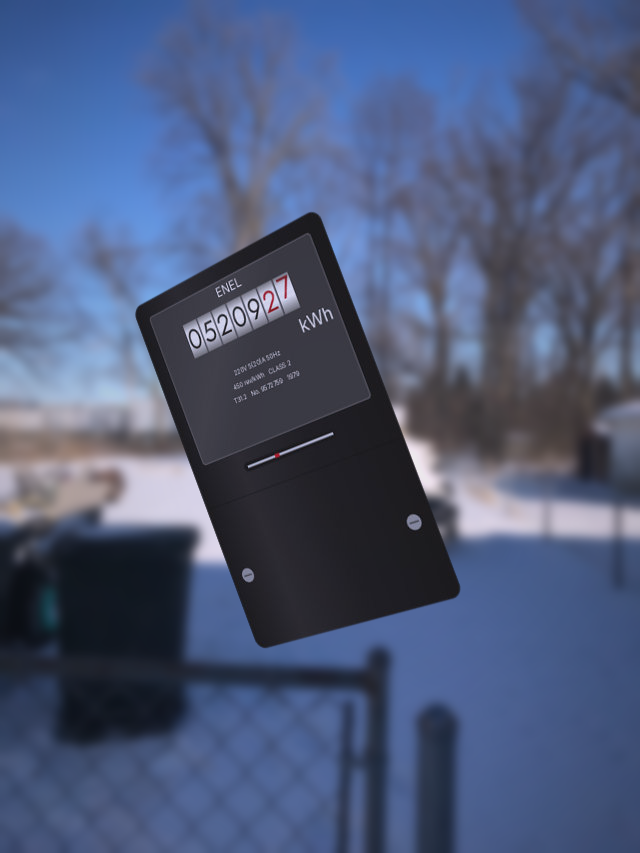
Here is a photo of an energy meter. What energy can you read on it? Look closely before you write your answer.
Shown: 5209.27 kWh
